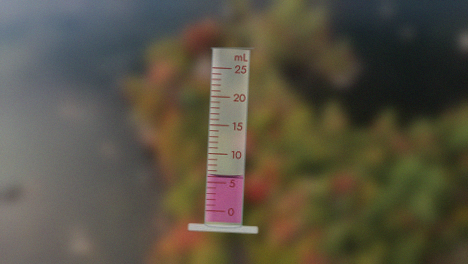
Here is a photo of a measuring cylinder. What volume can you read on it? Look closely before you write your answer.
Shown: 6 mL
